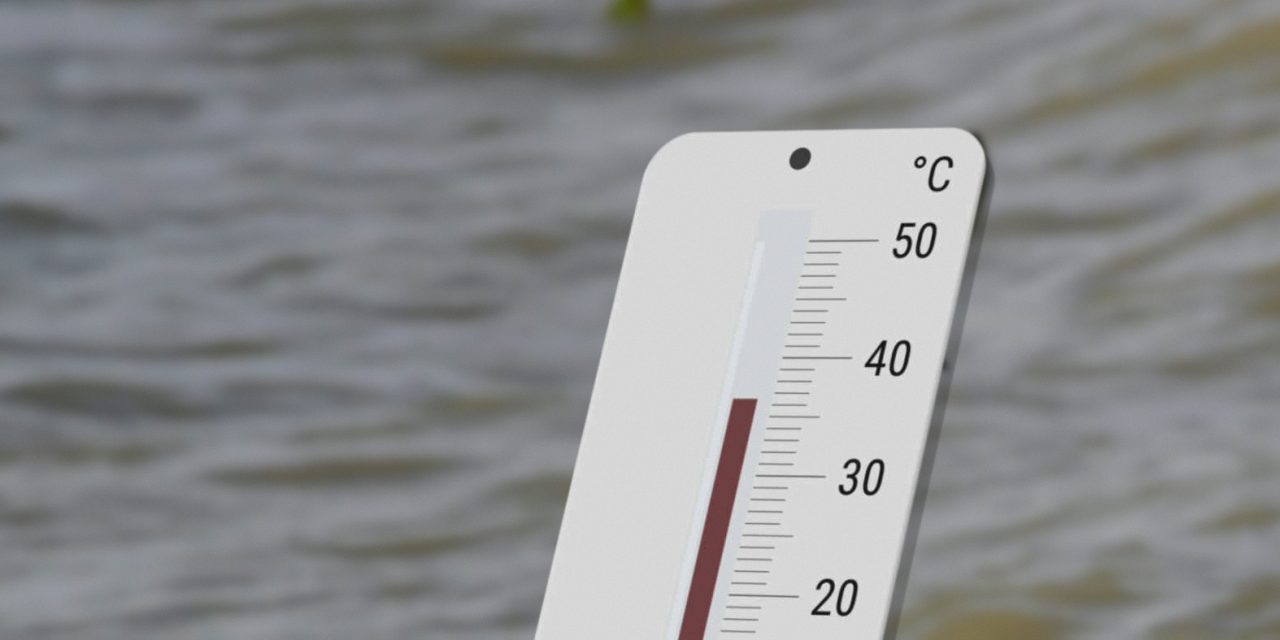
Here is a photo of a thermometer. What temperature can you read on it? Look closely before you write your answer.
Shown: 36.5 °C
